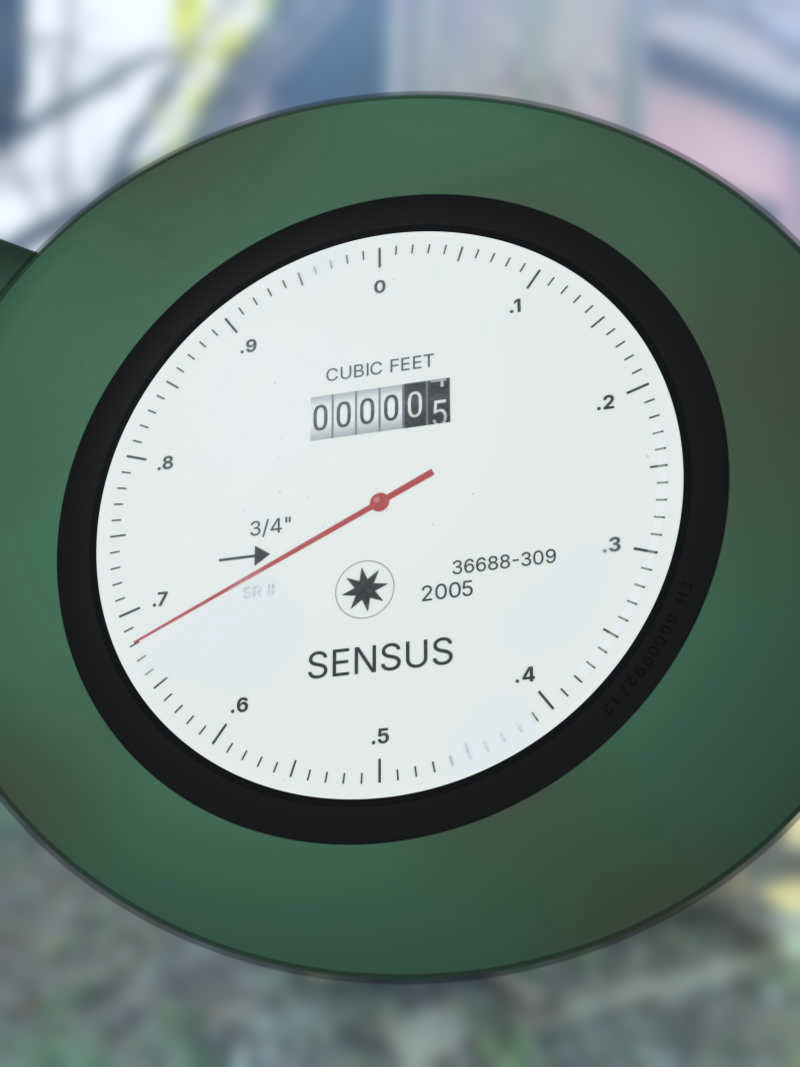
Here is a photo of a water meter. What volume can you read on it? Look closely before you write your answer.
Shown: 4.68 ft³
